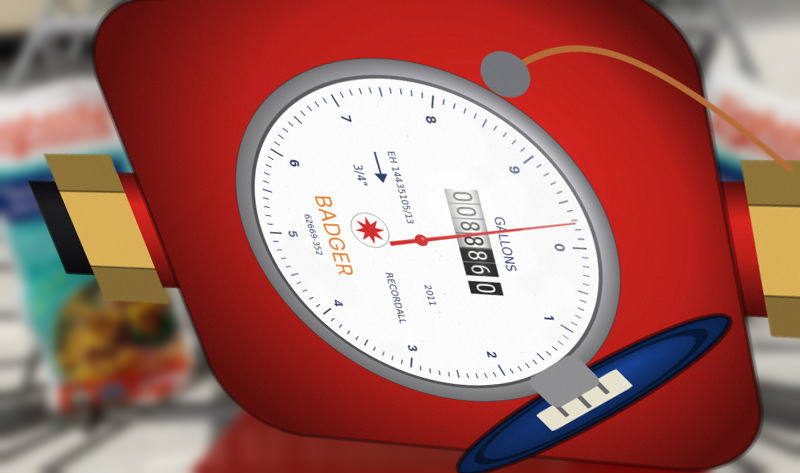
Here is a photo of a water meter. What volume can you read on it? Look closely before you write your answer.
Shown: 88859.7 gal
